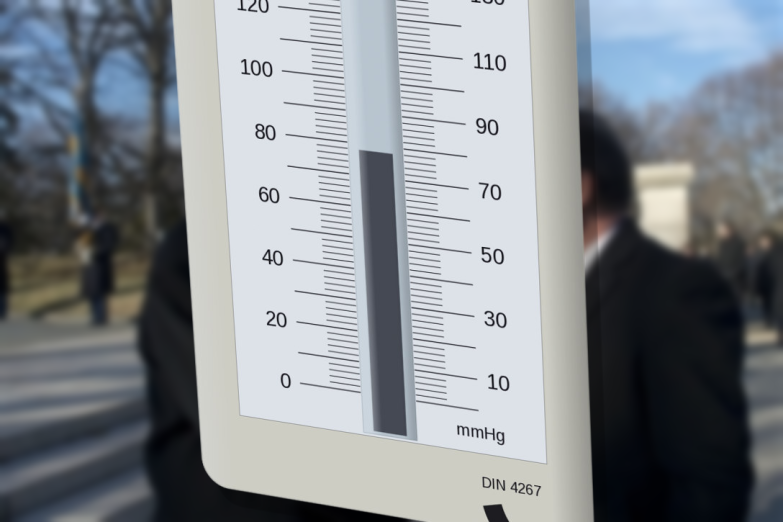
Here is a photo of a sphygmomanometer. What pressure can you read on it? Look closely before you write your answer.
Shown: 78 mmHg
